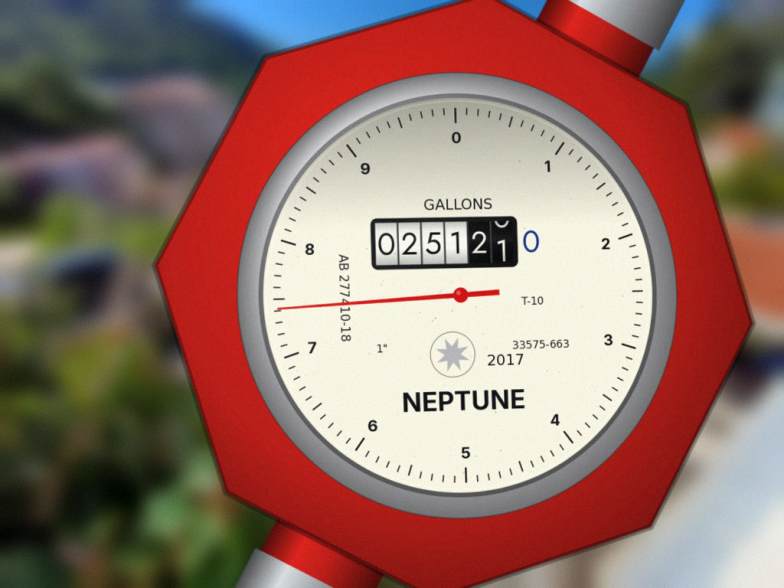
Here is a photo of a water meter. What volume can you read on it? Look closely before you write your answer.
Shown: 251207.4 gal
